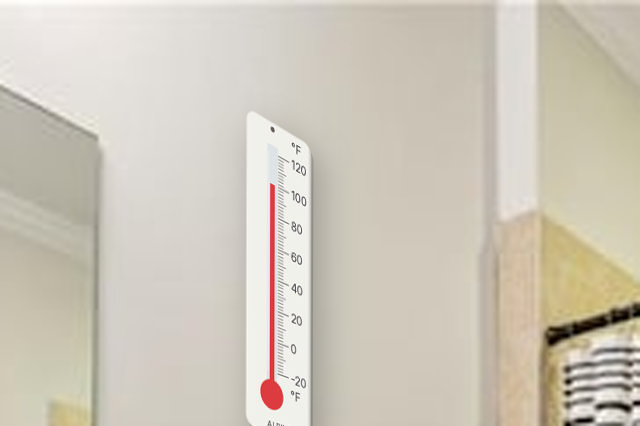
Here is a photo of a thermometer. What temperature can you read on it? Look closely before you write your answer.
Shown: 100 °F
